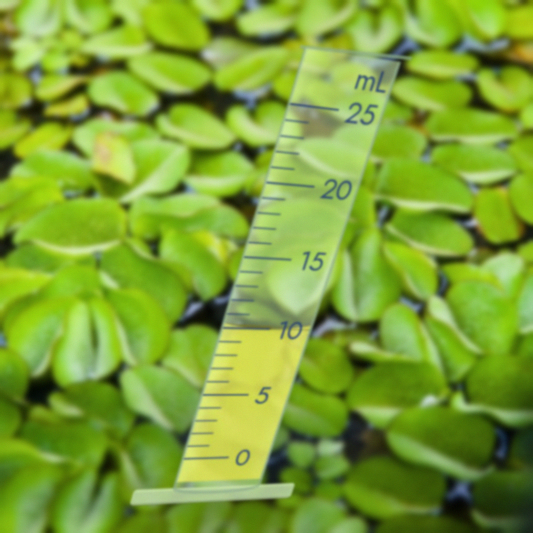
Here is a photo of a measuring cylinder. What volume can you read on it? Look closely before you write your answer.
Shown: 10 mL
